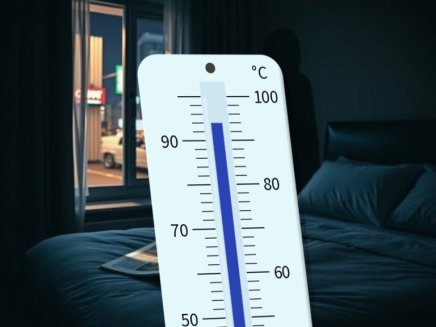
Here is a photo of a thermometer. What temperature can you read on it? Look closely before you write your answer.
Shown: 94 °C
